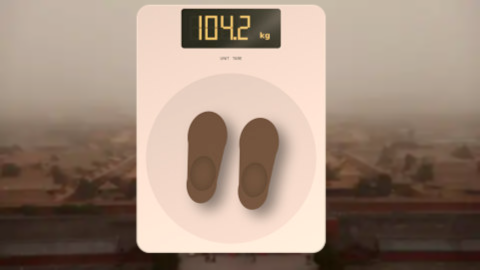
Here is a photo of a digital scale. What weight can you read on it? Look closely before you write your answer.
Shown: 104.2 kg
